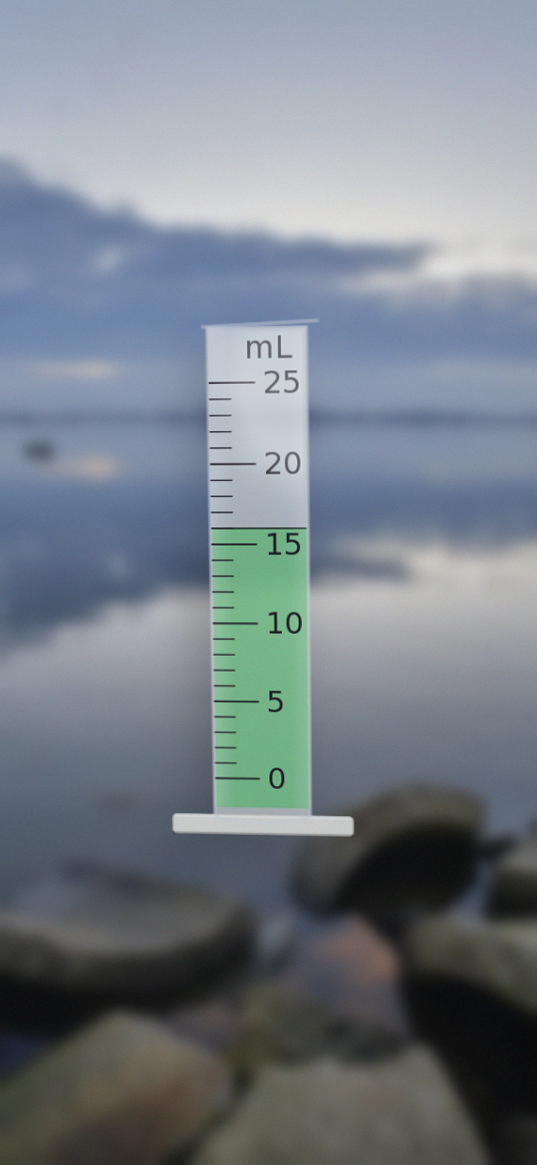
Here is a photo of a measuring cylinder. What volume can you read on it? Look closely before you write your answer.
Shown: 16 mL
